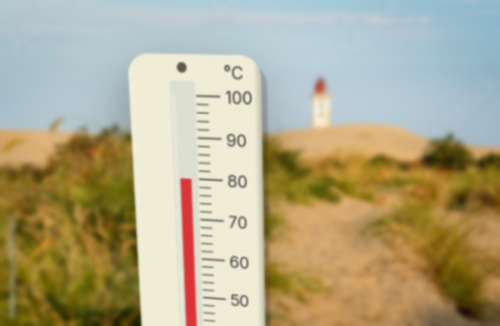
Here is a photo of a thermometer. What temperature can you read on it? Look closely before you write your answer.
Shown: 80 °C
